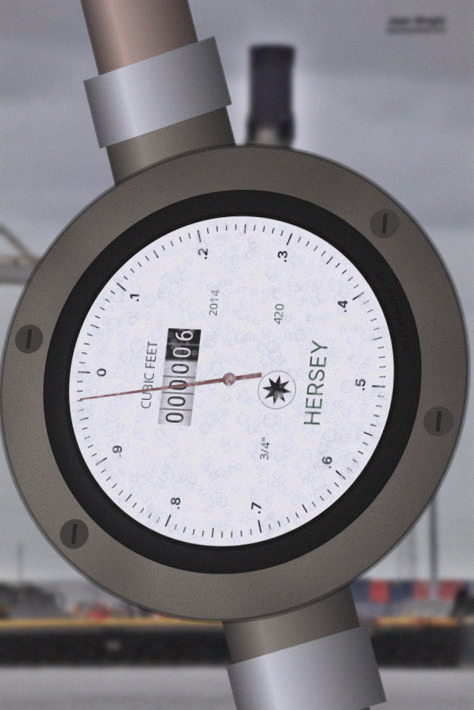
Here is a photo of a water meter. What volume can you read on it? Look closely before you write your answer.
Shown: 5.97 ft³
